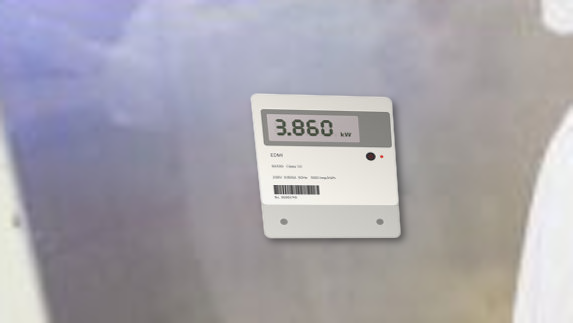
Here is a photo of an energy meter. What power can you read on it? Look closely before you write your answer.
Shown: 3.860 kW
